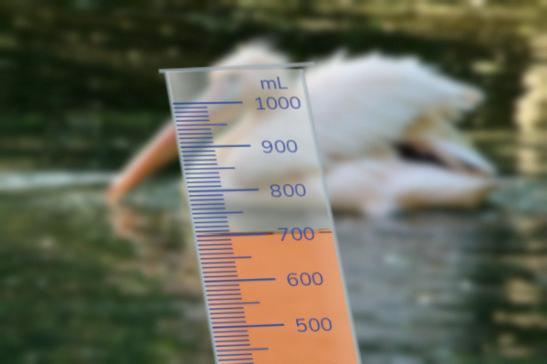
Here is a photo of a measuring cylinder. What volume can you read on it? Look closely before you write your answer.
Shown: 700 mL
